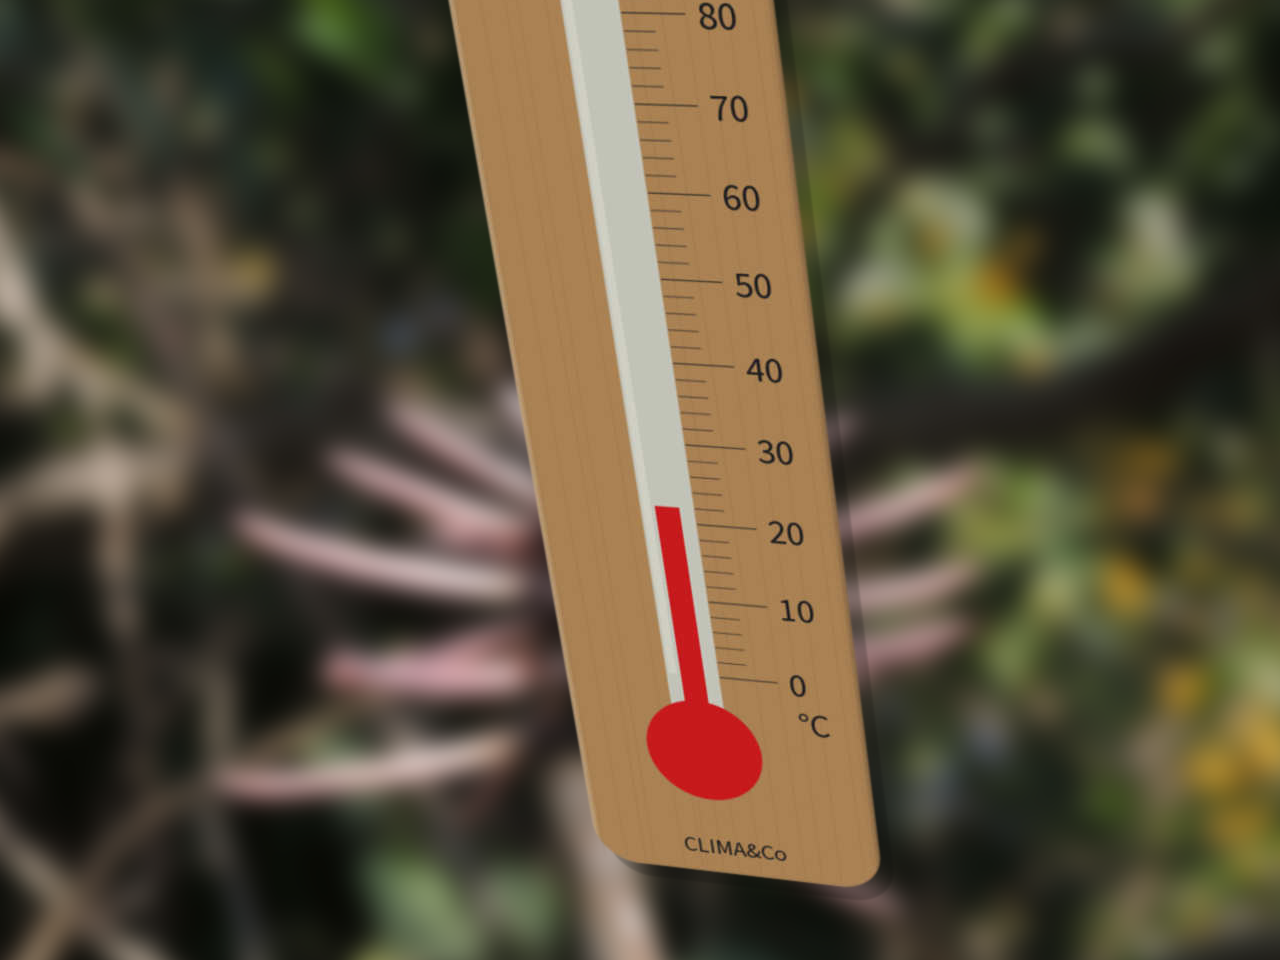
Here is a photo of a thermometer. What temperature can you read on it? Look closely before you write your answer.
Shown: 22 °C
